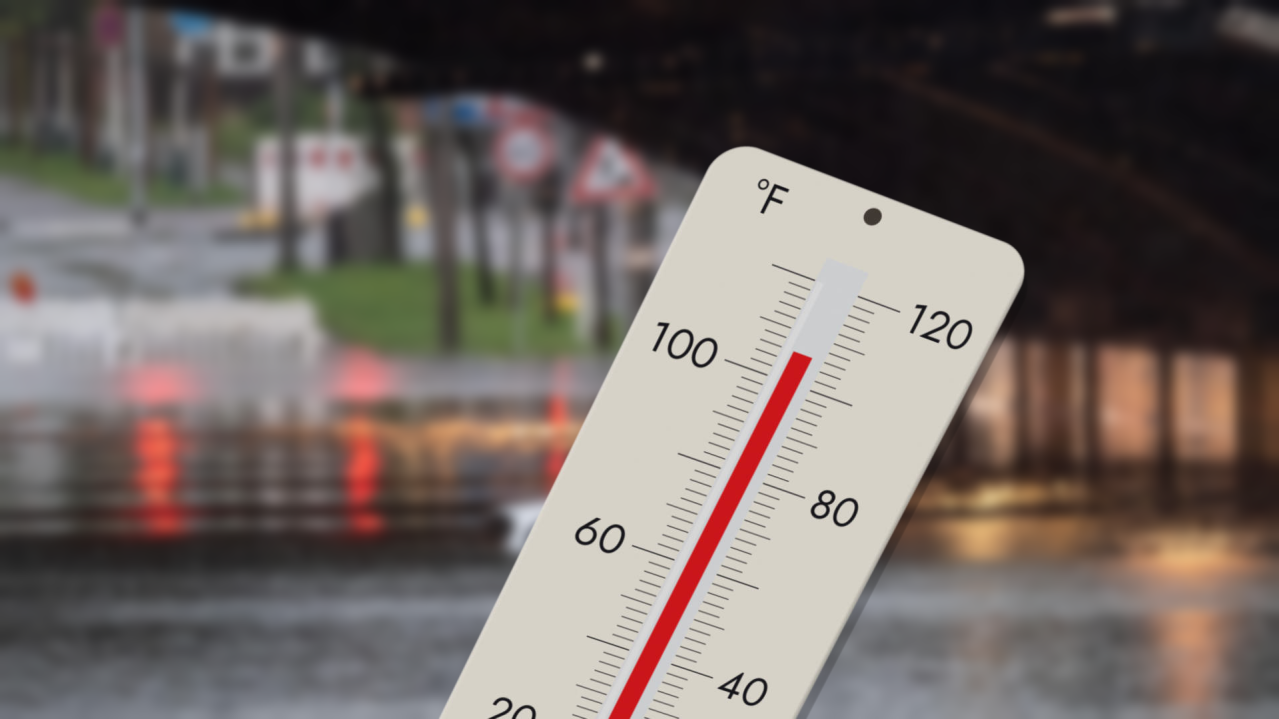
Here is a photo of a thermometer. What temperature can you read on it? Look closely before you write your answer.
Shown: 106 °F
